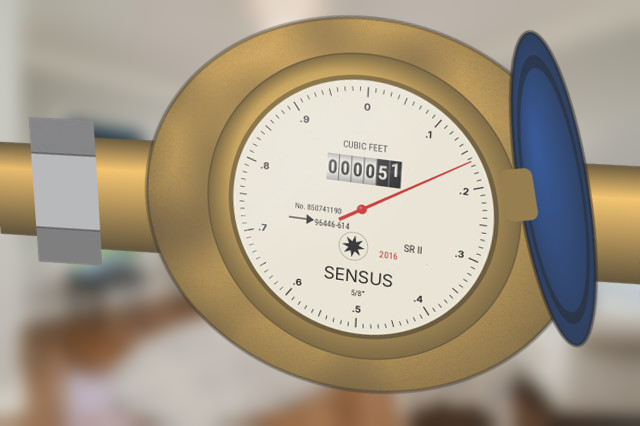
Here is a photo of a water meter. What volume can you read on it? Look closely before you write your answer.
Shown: 51.16 ft³
